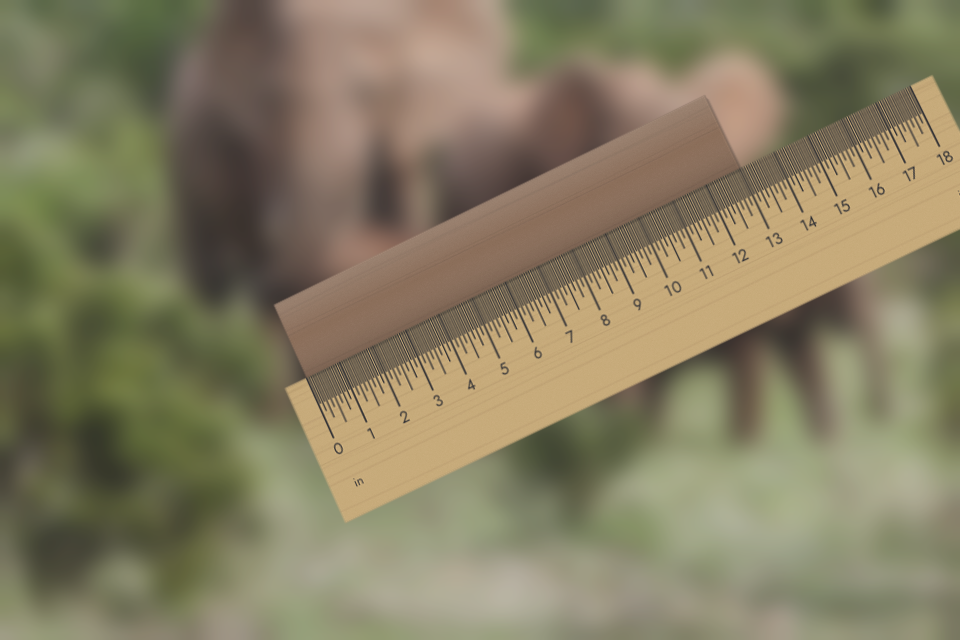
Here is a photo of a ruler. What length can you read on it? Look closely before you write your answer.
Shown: 13 in
